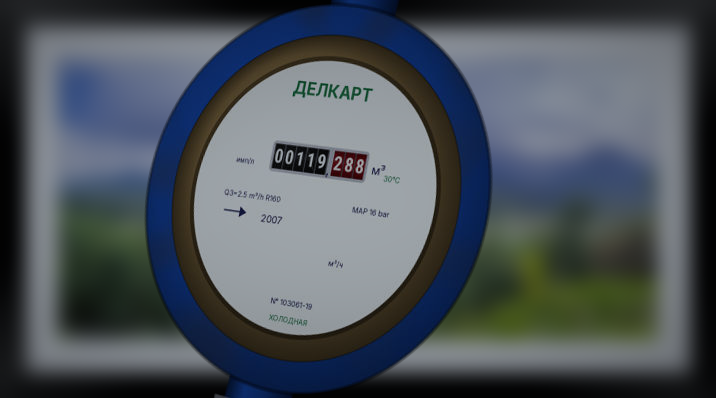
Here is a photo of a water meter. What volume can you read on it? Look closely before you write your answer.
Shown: 119.288 m³
